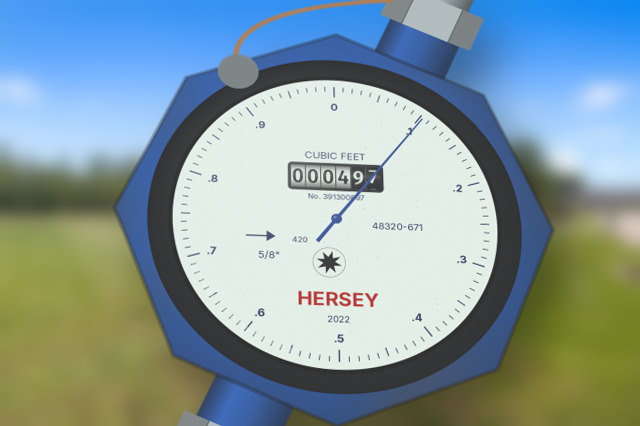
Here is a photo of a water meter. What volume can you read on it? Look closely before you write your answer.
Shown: 497.10 ft³
